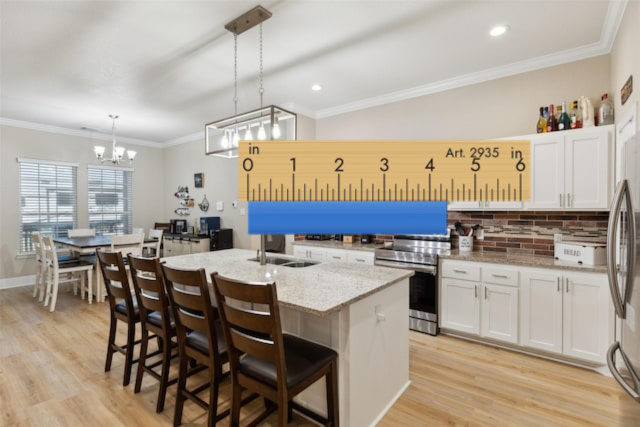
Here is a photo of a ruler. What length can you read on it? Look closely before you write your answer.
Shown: 4.375 in
